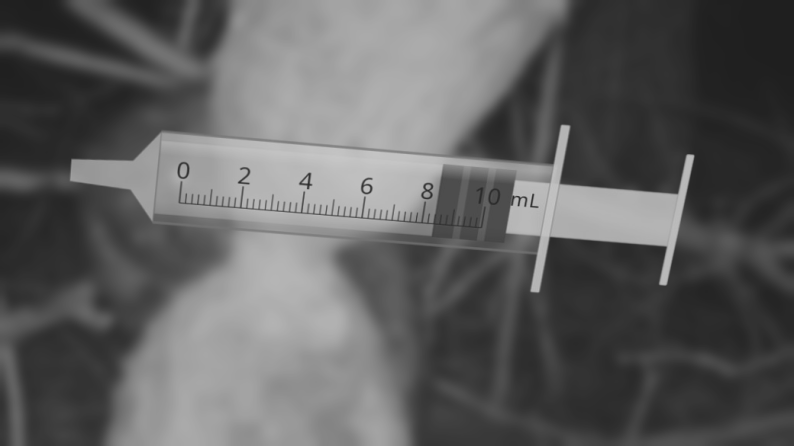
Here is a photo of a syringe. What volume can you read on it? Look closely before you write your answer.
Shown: 8.4 mL
